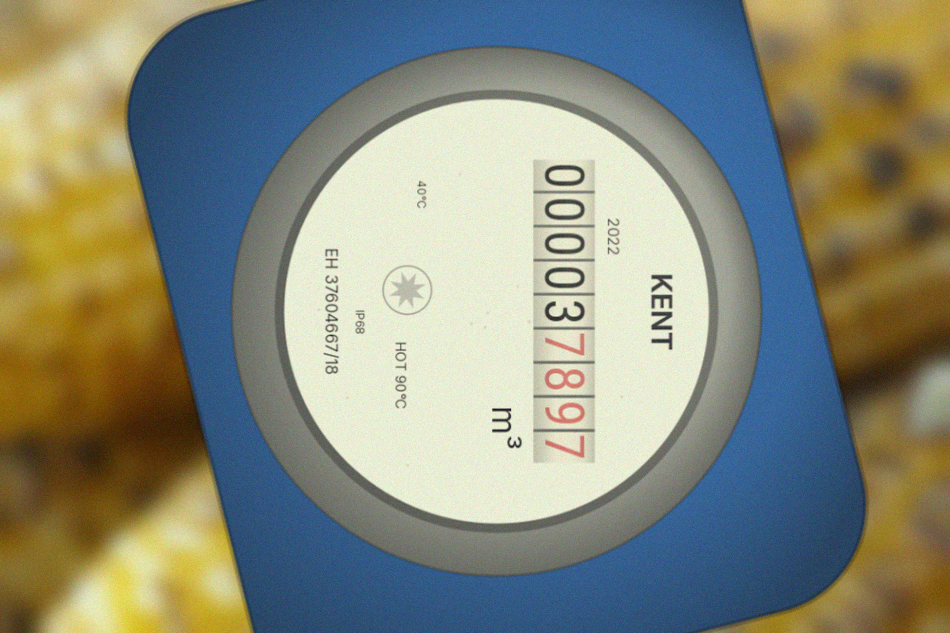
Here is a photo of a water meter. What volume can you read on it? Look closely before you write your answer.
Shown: 3.7897 m³
